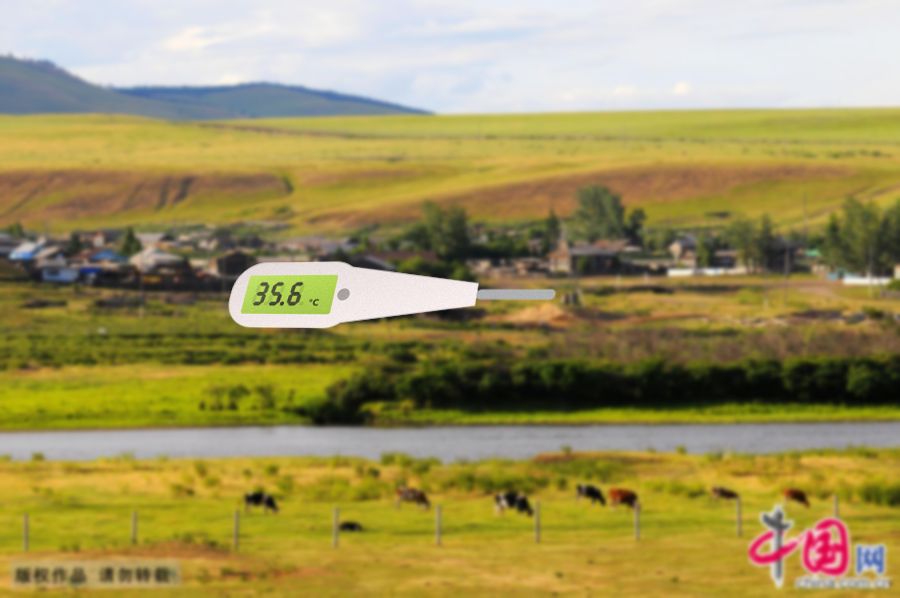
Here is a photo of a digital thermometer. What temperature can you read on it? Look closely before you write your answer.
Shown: 35.6 °C
